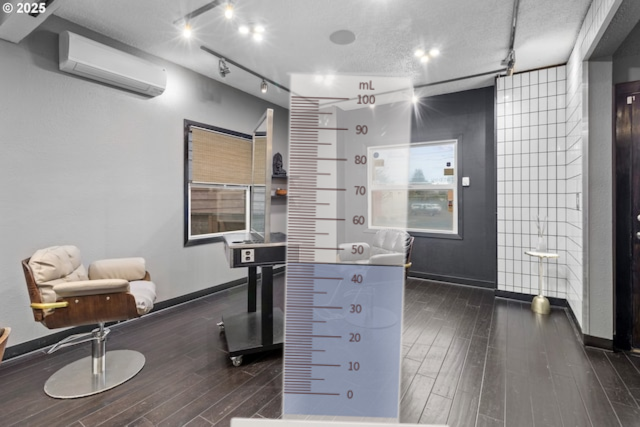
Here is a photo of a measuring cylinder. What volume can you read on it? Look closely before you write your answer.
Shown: 45 mL
